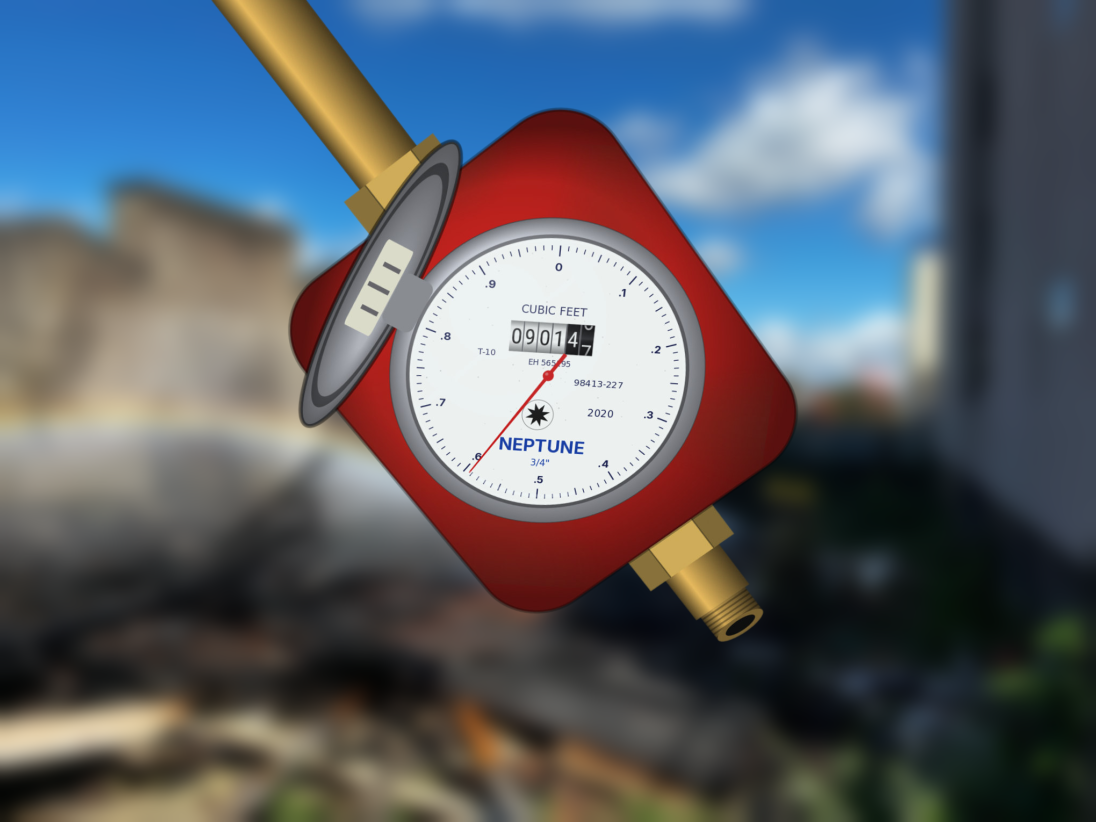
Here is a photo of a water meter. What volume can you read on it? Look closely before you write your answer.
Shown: 90146.59 ft³
